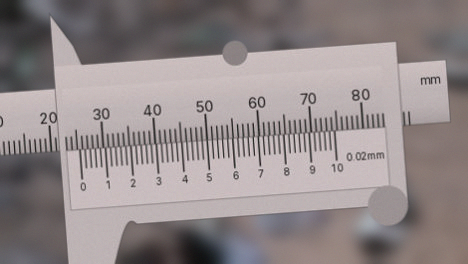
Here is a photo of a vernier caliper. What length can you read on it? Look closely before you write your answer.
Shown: 25.5 mm
